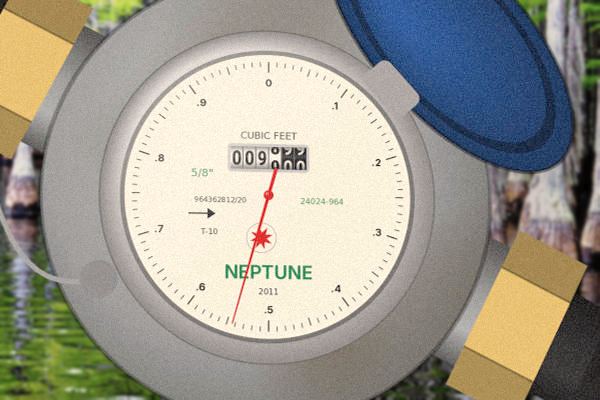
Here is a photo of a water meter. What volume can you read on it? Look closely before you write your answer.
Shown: 9899.54 ft³
